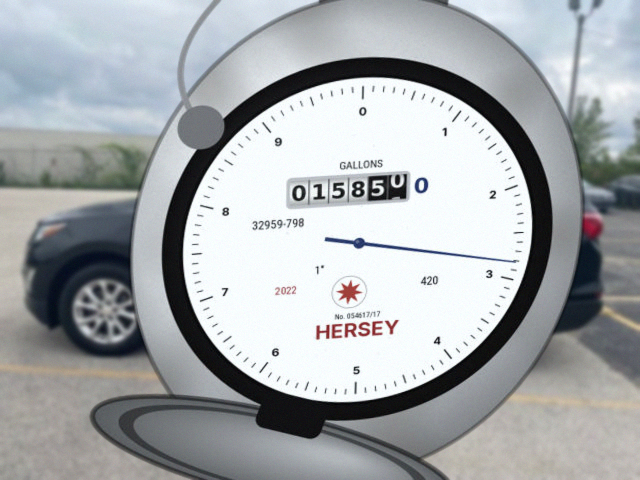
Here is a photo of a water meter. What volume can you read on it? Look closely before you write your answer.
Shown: 158502.8 gal
